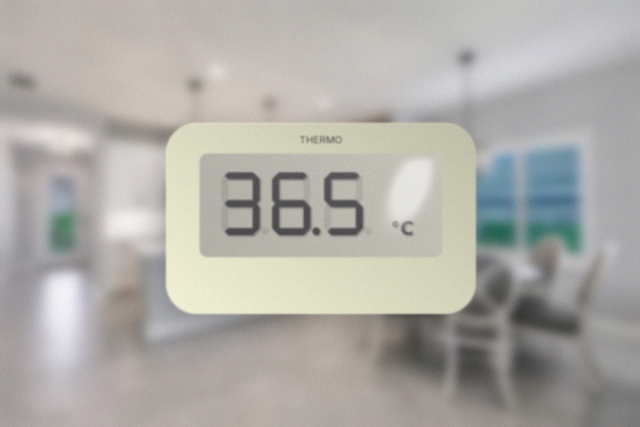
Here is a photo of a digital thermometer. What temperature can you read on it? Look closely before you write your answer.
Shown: 36.5 °C
